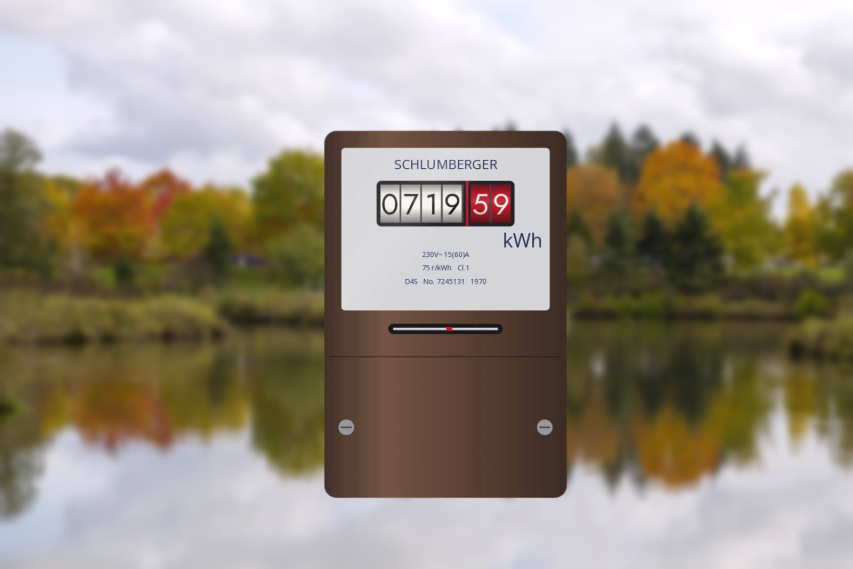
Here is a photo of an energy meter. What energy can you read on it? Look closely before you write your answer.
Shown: 719.59 kWh
